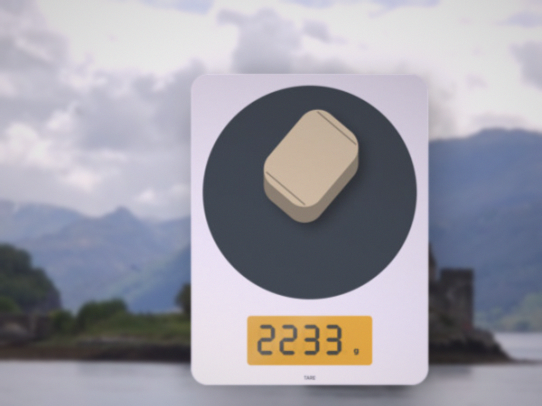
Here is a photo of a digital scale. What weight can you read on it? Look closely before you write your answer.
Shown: 2233 g
